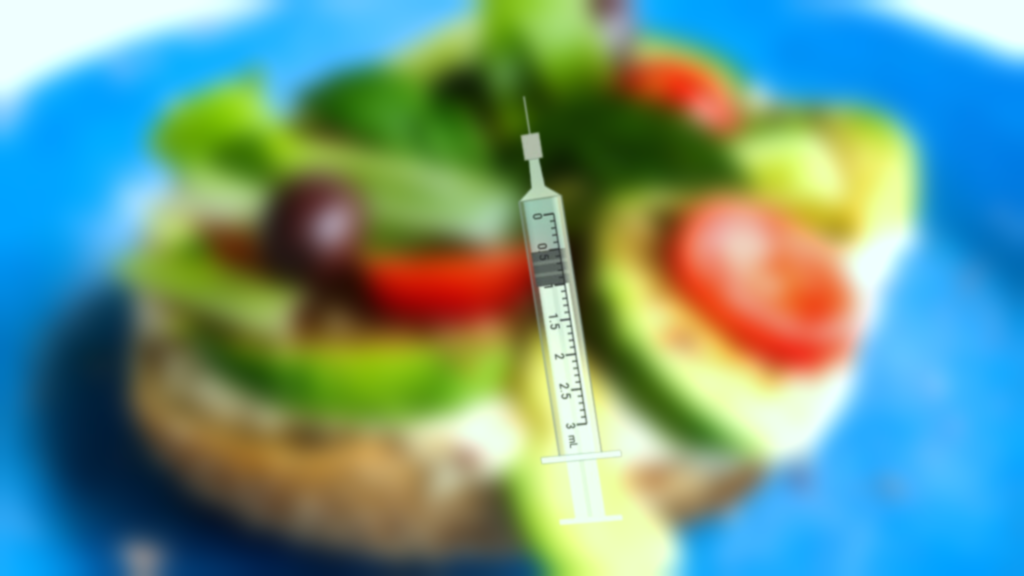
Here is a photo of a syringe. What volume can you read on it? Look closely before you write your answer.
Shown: 0.5 mL
